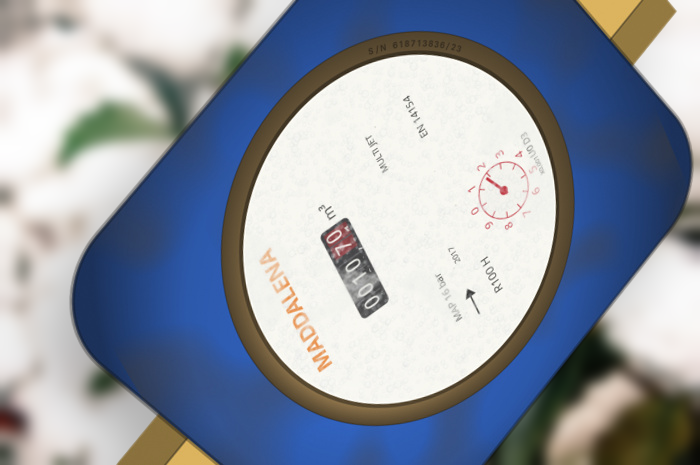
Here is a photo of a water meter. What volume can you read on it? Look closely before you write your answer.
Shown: 10.701 m³
